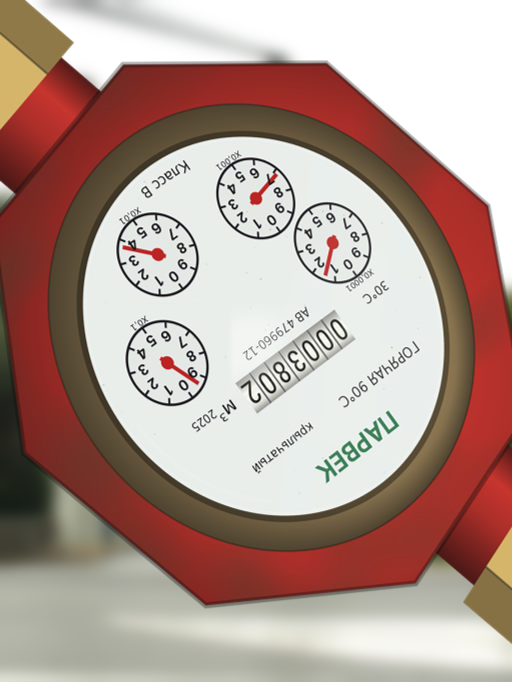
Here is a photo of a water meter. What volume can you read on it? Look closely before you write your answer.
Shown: 3801.9371 m³
